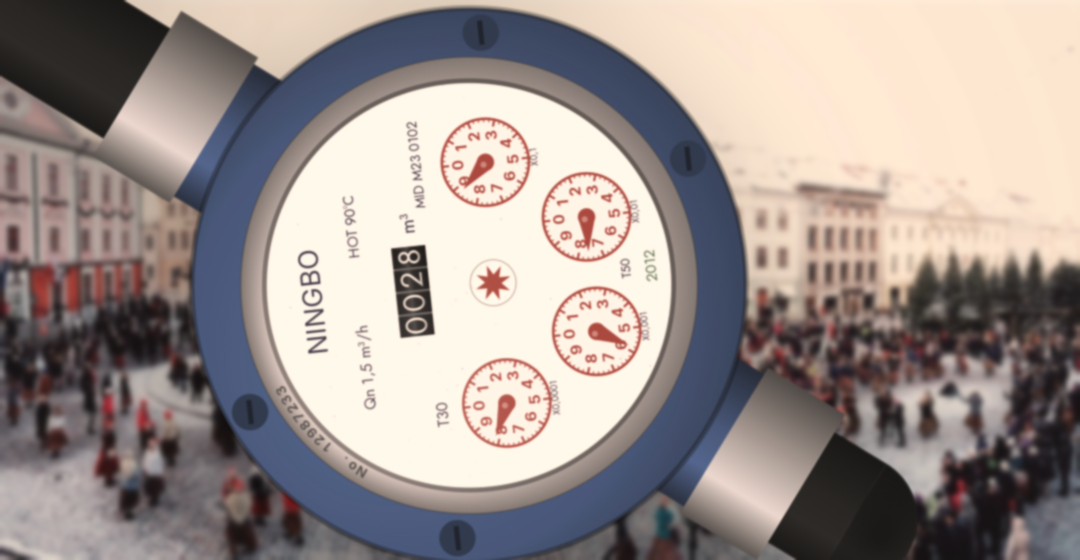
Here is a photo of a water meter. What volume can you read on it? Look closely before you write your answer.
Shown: 28.8758 m³
